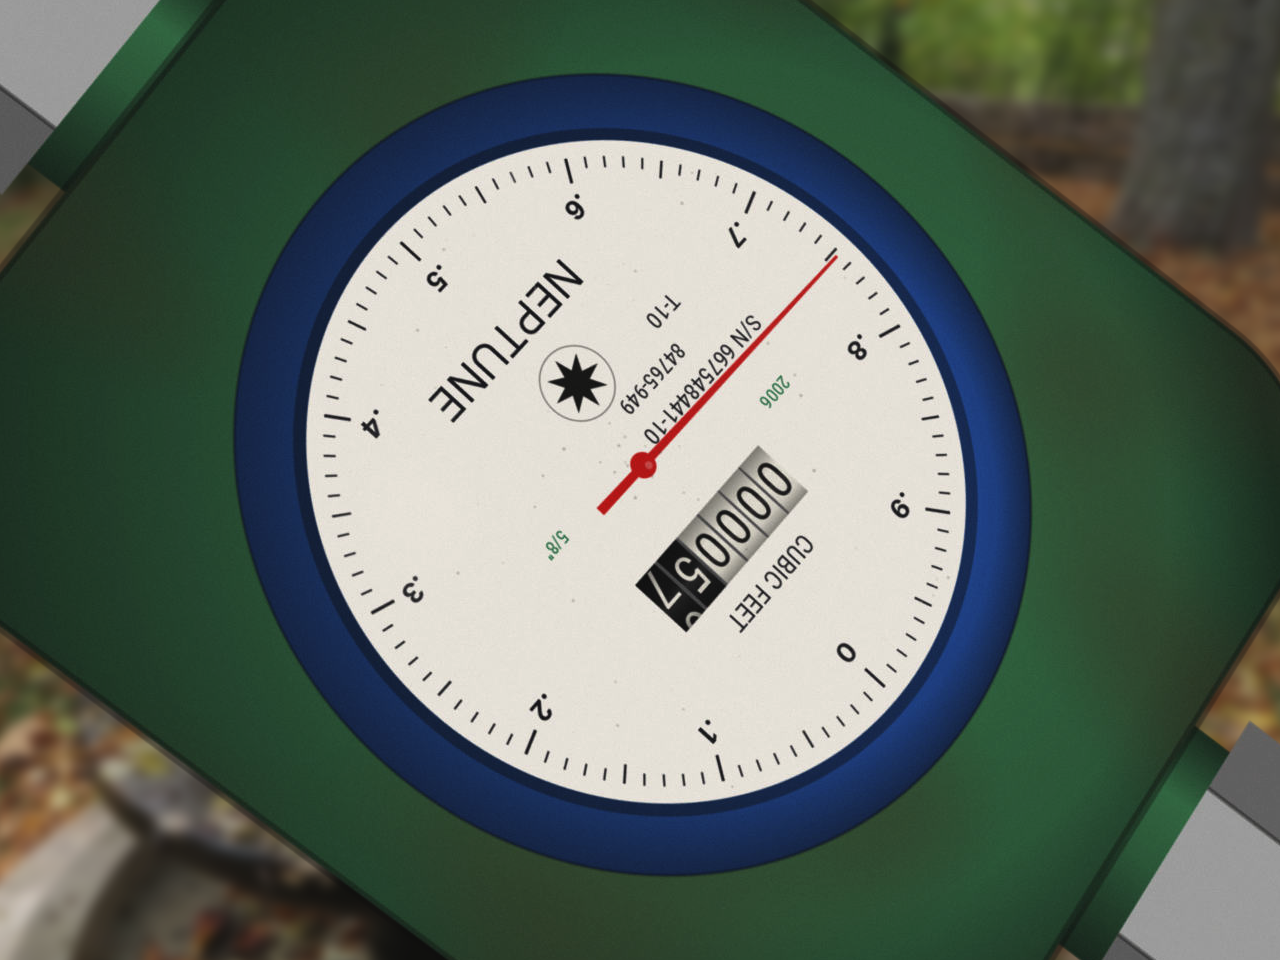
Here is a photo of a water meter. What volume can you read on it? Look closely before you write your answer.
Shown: 56.75 ft³
